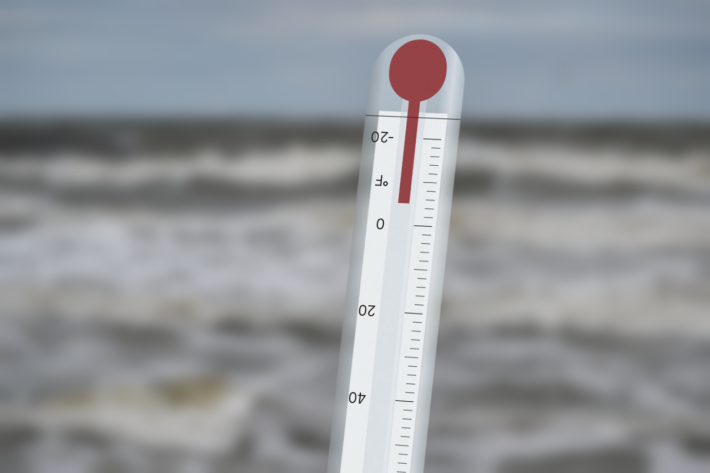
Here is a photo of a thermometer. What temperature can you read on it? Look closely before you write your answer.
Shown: -5 °F
